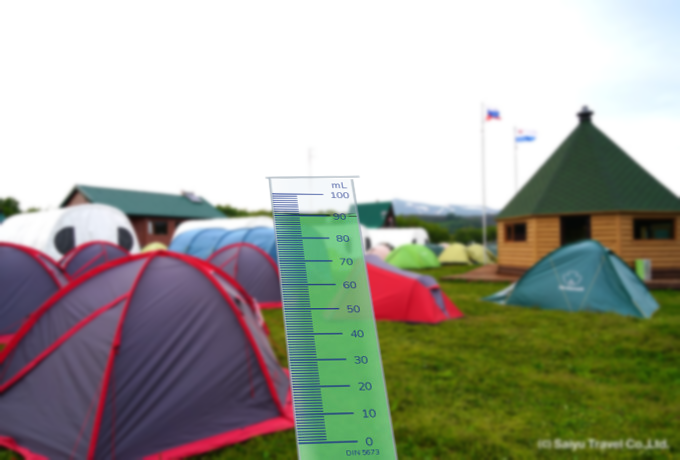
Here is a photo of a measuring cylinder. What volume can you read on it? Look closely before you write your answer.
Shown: 90 mL
